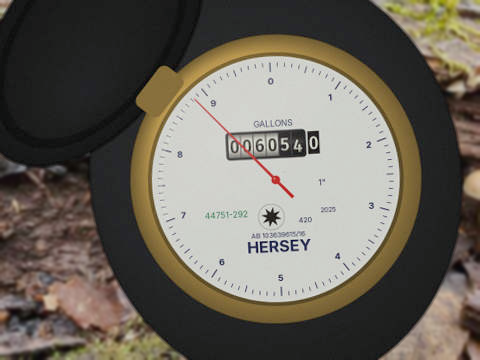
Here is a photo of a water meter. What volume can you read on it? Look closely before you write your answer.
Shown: 60538.8 gal
